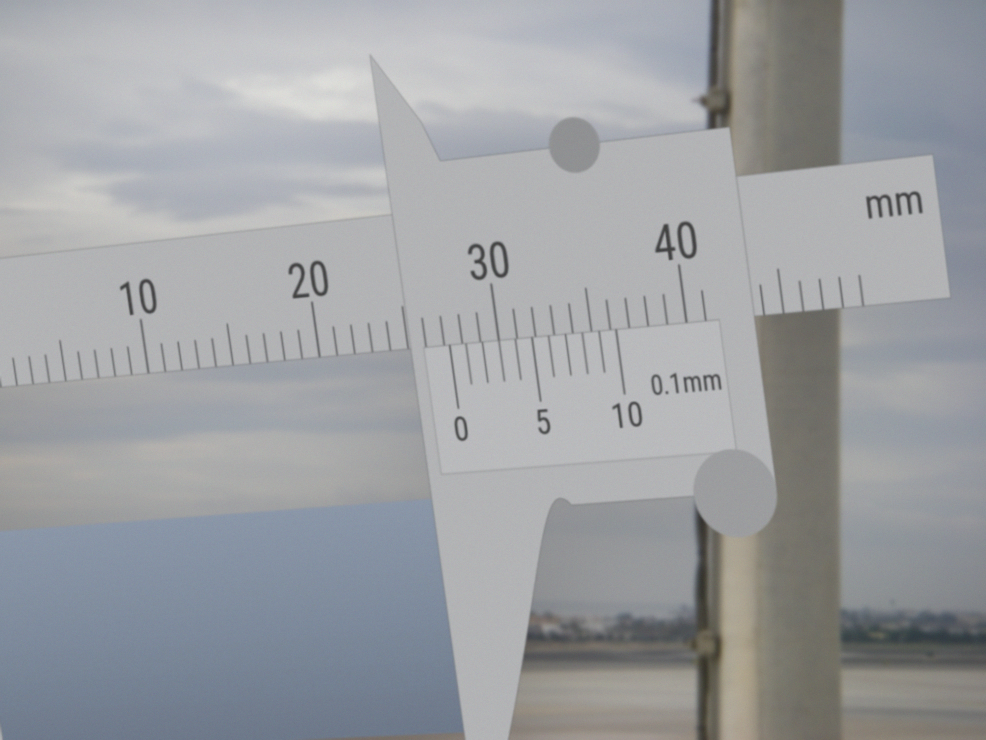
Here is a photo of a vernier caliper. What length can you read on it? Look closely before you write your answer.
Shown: 27.3 mm
